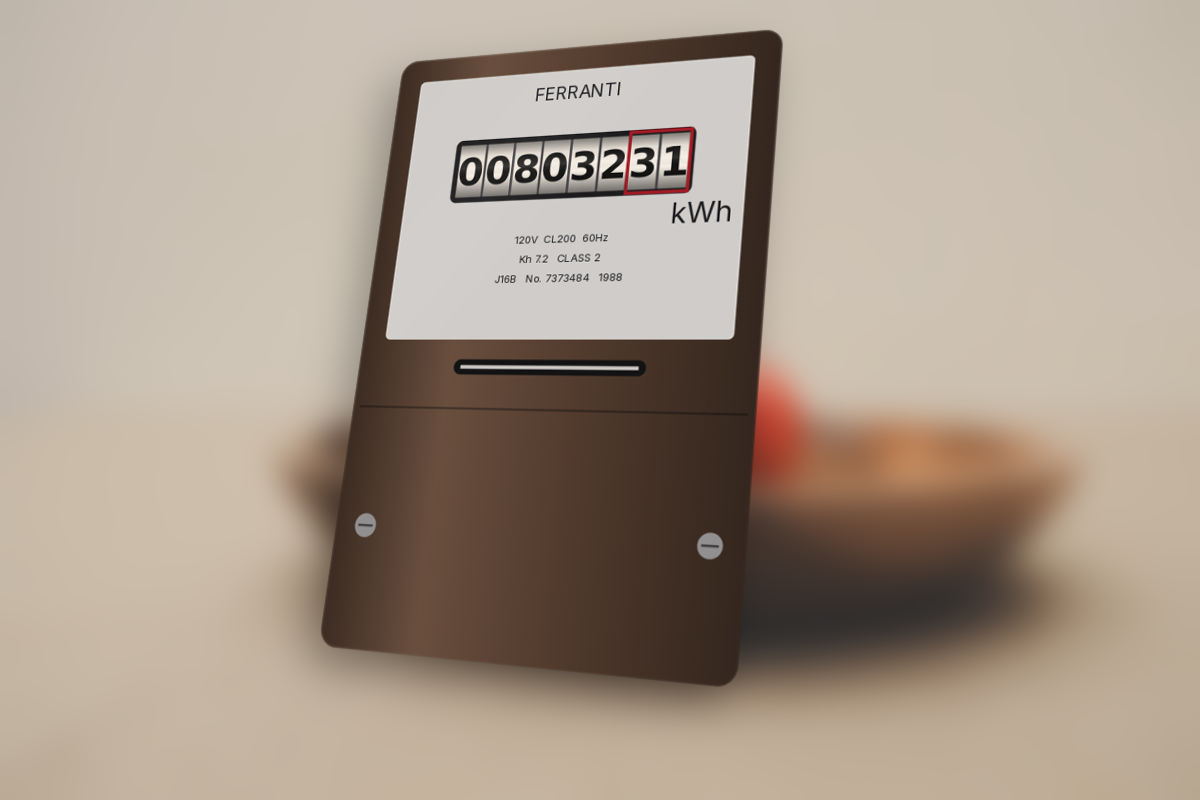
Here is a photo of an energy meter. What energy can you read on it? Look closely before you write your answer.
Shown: 8032.31 kWh
